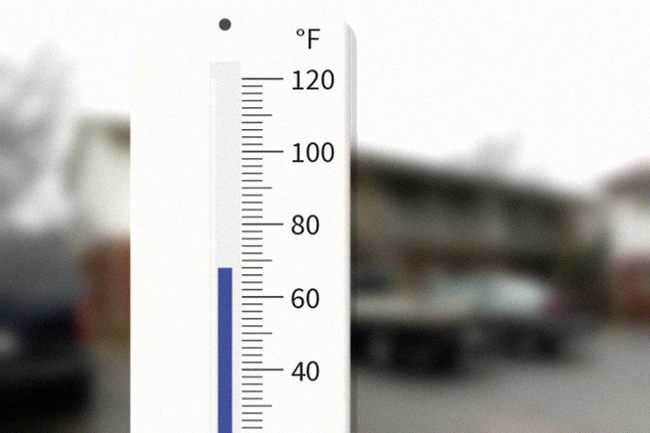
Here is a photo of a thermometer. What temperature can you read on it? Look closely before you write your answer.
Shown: 68 °F
